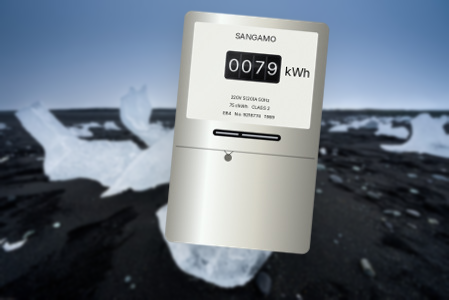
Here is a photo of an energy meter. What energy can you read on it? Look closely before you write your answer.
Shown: 79 kWh
